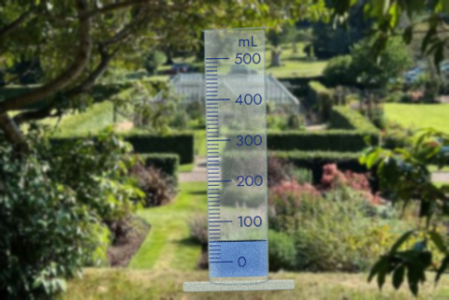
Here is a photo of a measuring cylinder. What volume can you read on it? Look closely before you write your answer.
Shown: 50 mL
